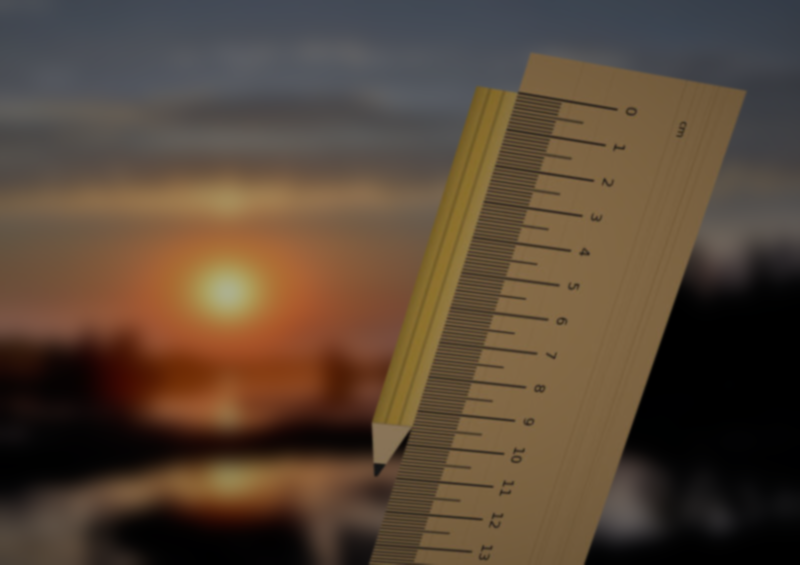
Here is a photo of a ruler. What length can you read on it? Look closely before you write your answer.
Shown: 11 cm
